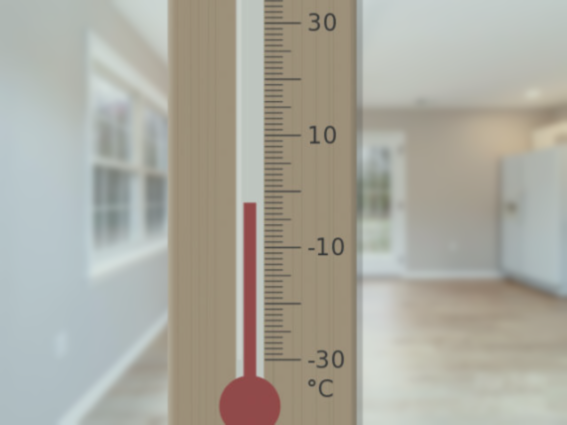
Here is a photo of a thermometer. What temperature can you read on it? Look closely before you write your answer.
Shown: -2 °C
